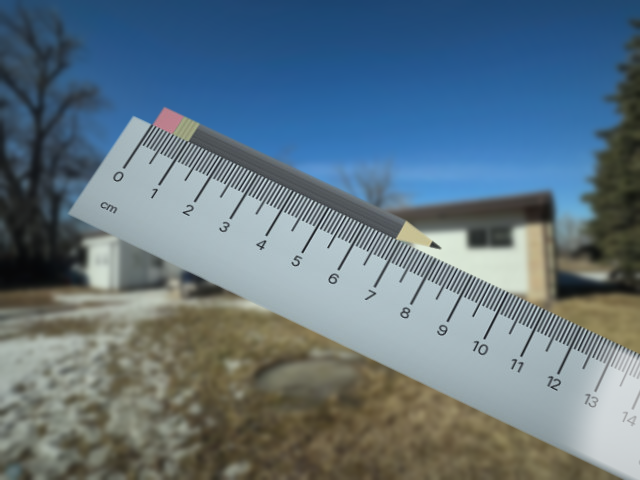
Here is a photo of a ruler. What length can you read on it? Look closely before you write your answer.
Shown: 8 cm
